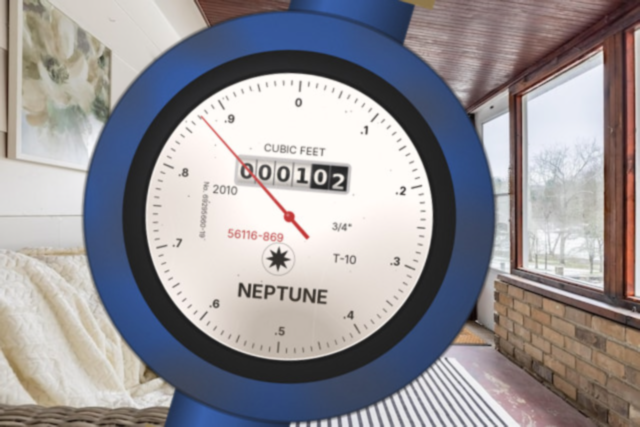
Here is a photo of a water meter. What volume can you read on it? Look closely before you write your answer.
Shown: 101.87 ft³
